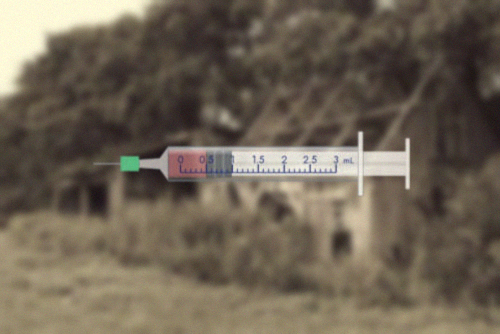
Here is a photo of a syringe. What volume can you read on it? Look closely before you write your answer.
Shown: 0.5 mL
